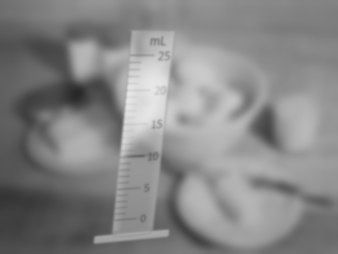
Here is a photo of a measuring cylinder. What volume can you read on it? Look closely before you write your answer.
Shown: 10 mL
